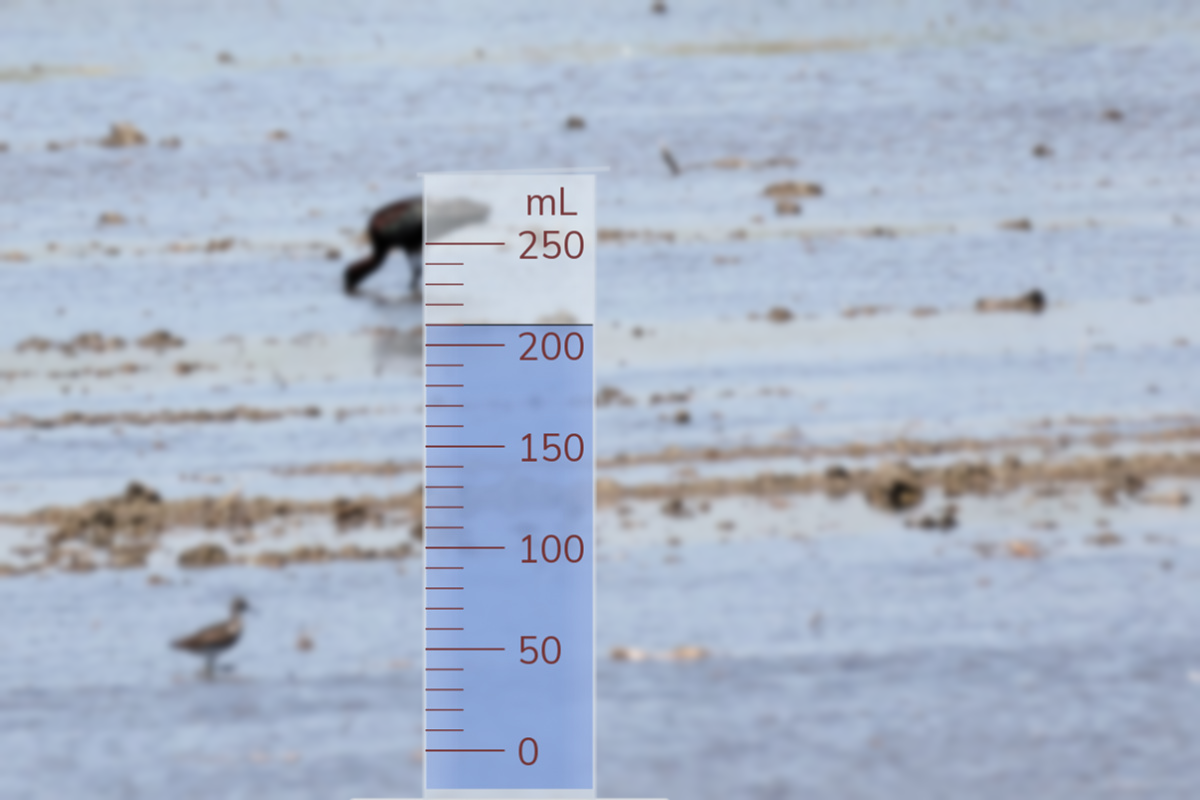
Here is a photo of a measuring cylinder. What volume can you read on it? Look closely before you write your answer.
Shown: 210 mL
